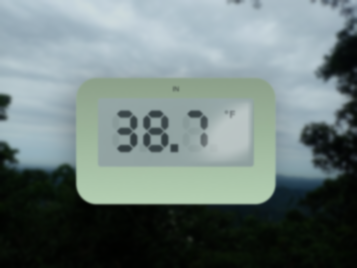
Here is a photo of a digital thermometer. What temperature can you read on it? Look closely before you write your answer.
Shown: 38.7 °F
